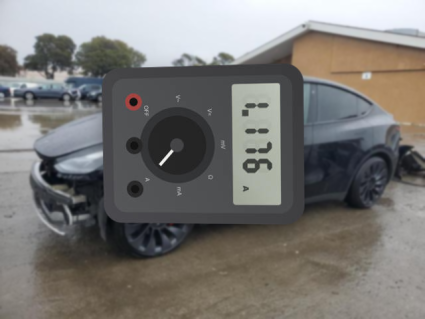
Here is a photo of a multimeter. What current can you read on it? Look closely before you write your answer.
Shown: 1.176 A
